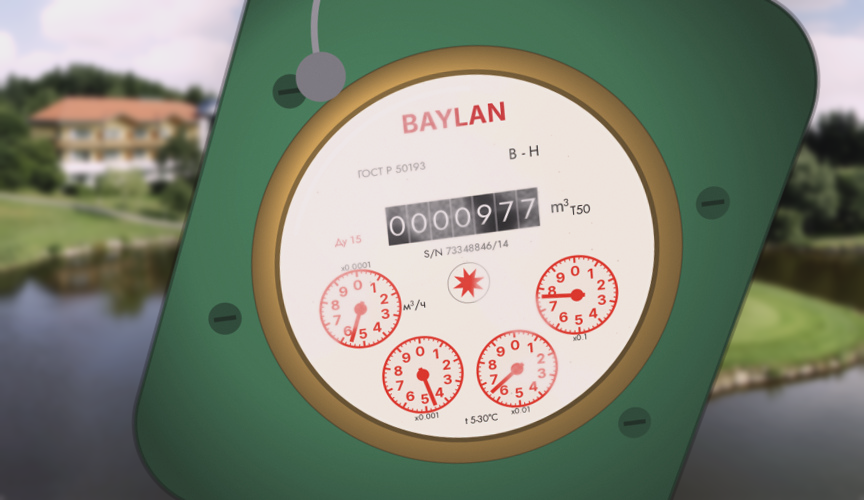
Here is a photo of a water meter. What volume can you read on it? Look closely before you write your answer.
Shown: 977.7645 m³
